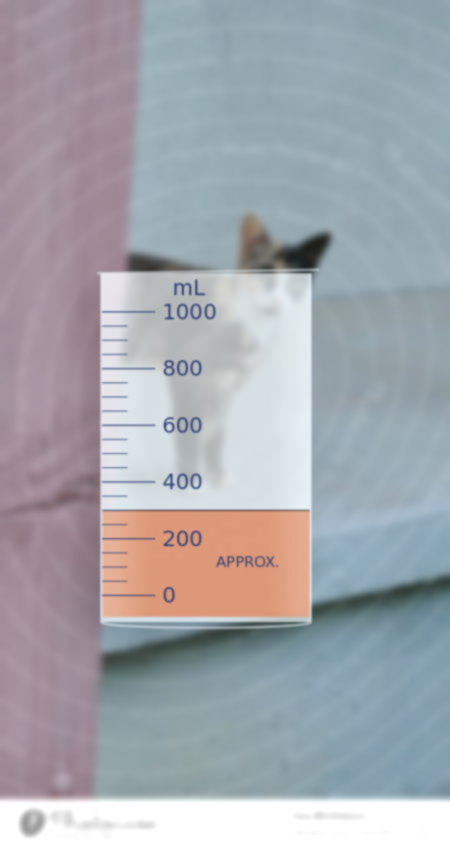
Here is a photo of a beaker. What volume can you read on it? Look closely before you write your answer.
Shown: 300 mL
